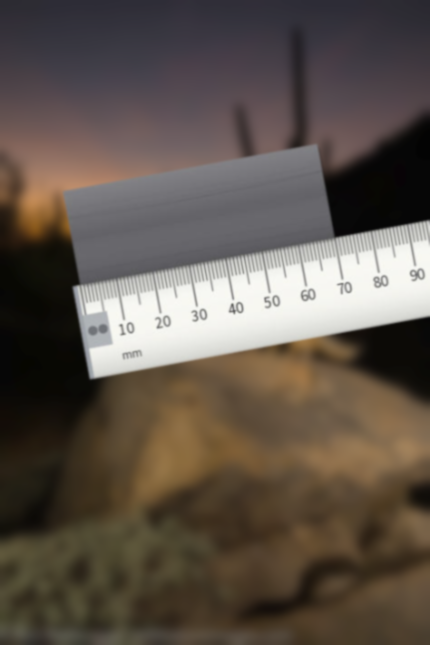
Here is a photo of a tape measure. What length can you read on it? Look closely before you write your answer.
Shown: 70 mm
